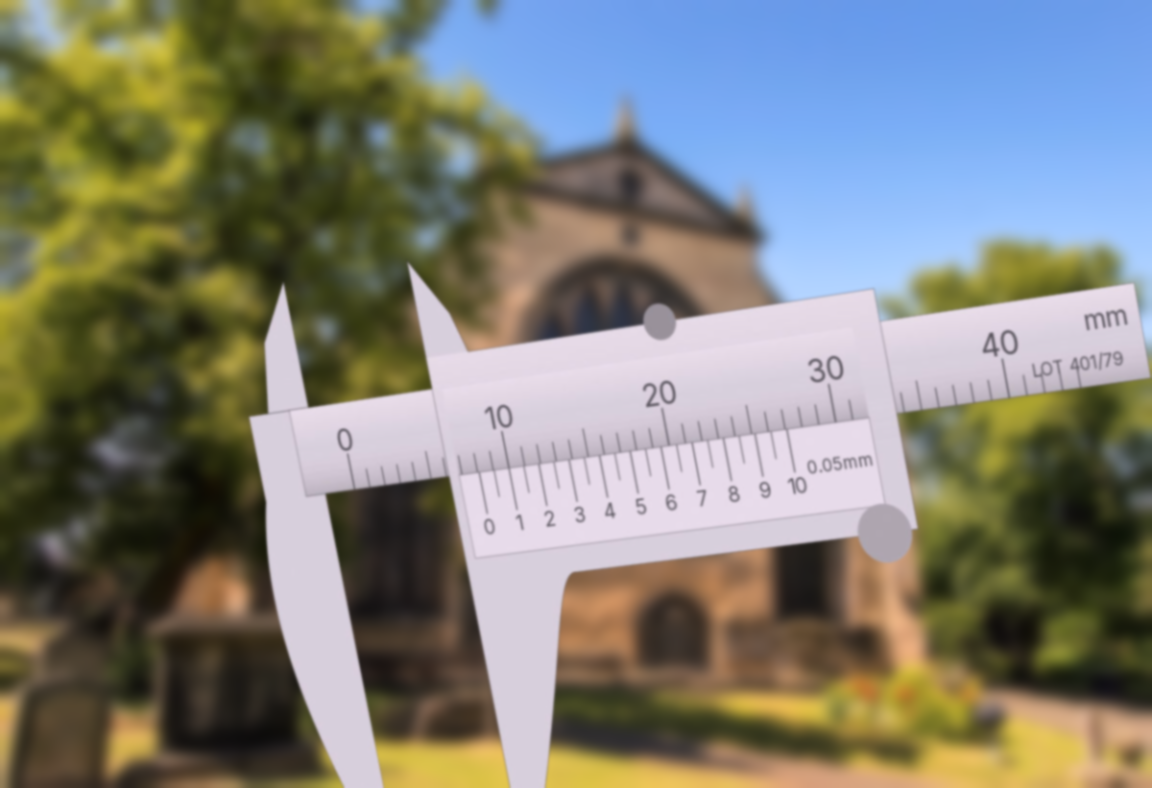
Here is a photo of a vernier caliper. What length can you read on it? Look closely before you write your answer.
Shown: 8.1 mm
